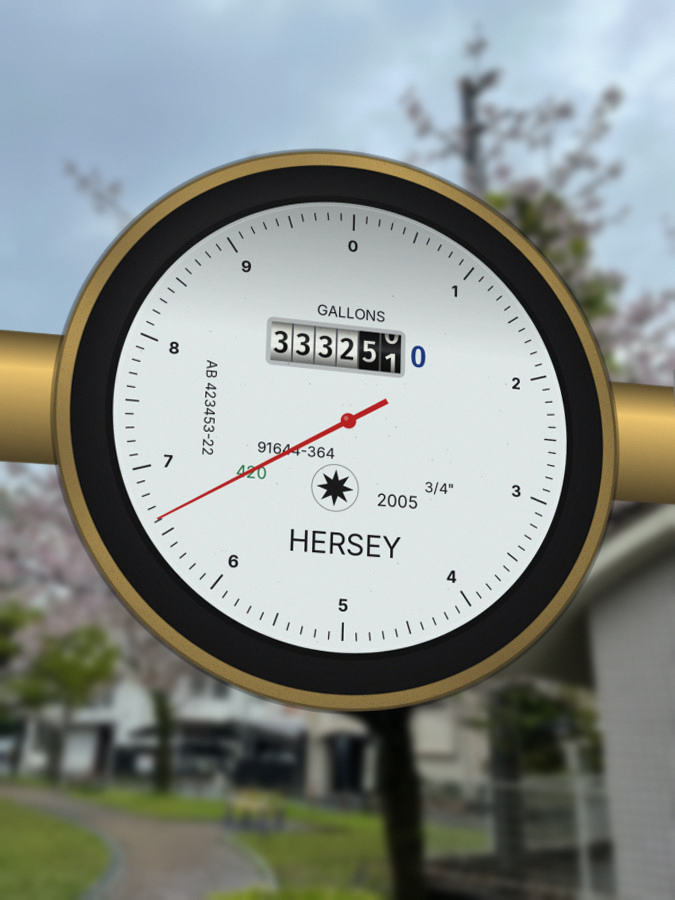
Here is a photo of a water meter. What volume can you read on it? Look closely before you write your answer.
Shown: 3332506.6 gal
